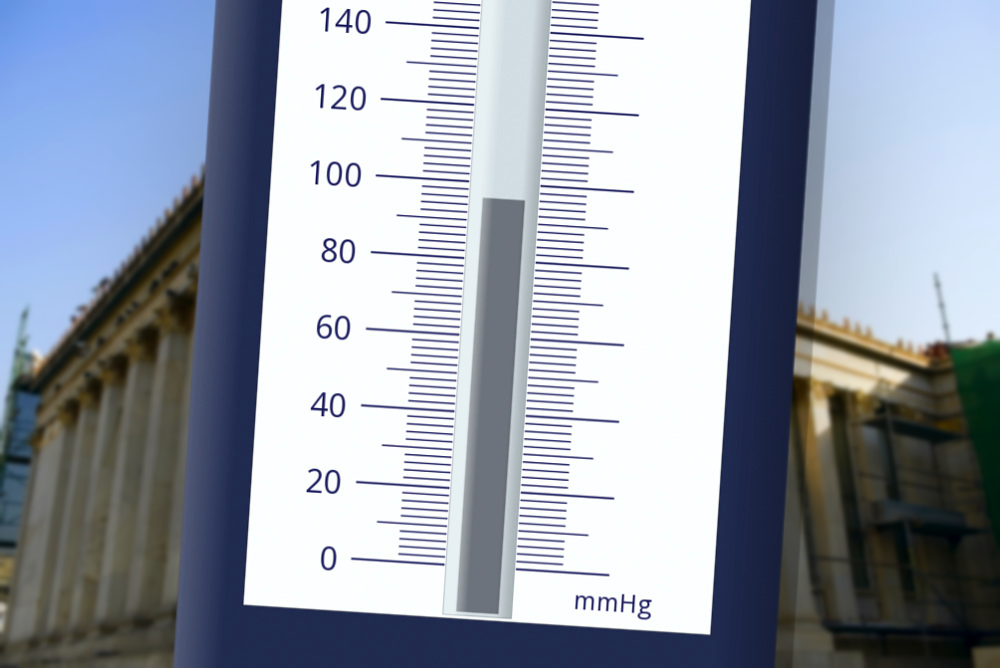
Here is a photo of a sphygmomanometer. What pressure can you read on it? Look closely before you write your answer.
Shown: 96 mmHg
